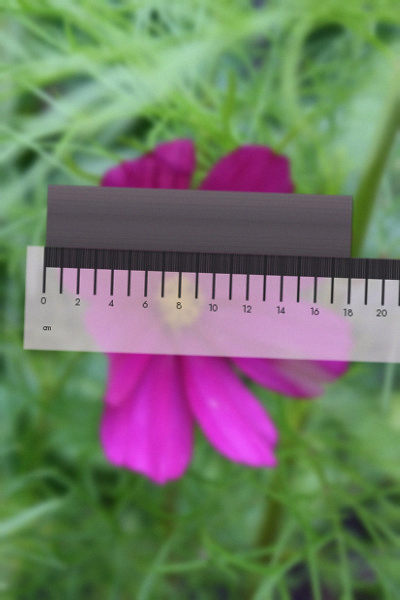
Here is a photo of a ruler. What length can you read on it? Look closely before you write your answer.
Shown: 18 cm
